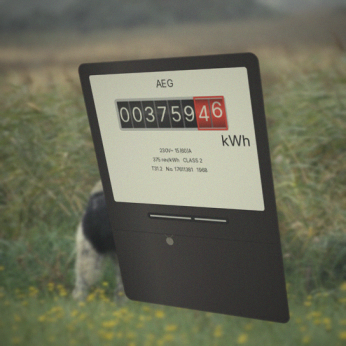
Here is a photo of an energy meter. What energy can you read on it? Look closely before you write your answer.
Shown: 3759.46 kWh
